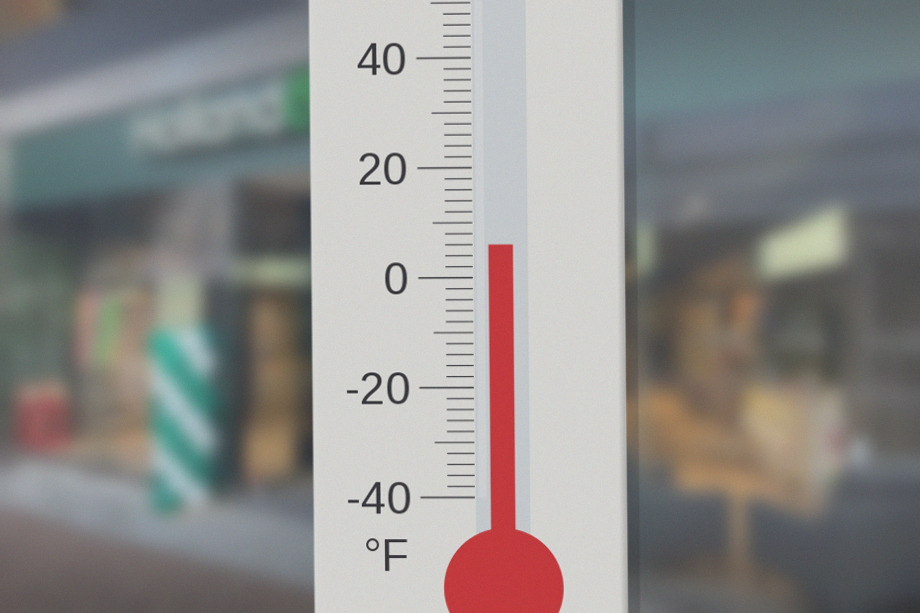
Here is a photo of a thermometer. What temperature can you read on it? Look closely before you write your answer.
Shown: 6 °F
